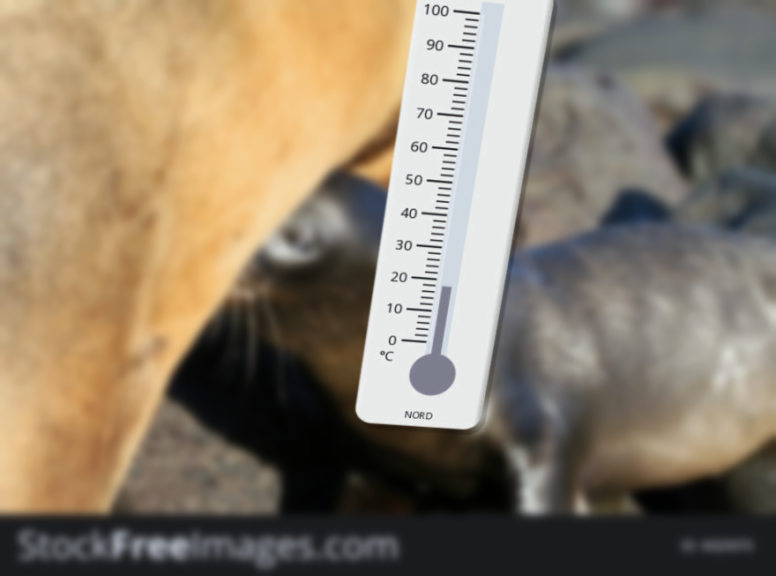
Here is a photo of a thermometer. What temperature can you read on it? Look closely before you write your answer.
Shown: 18 °C
